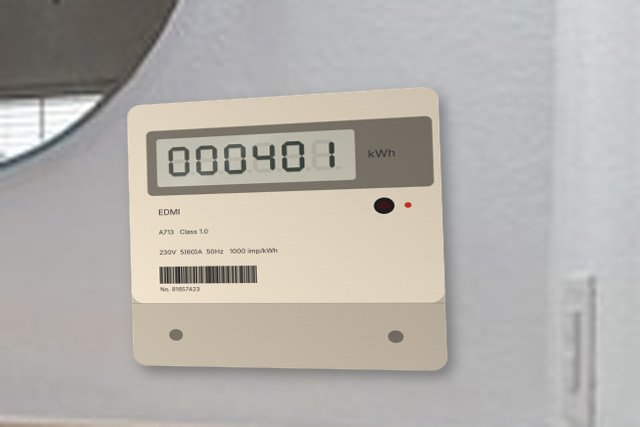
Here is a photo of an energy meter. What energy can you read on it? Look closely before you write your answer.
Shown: 401 kWh
